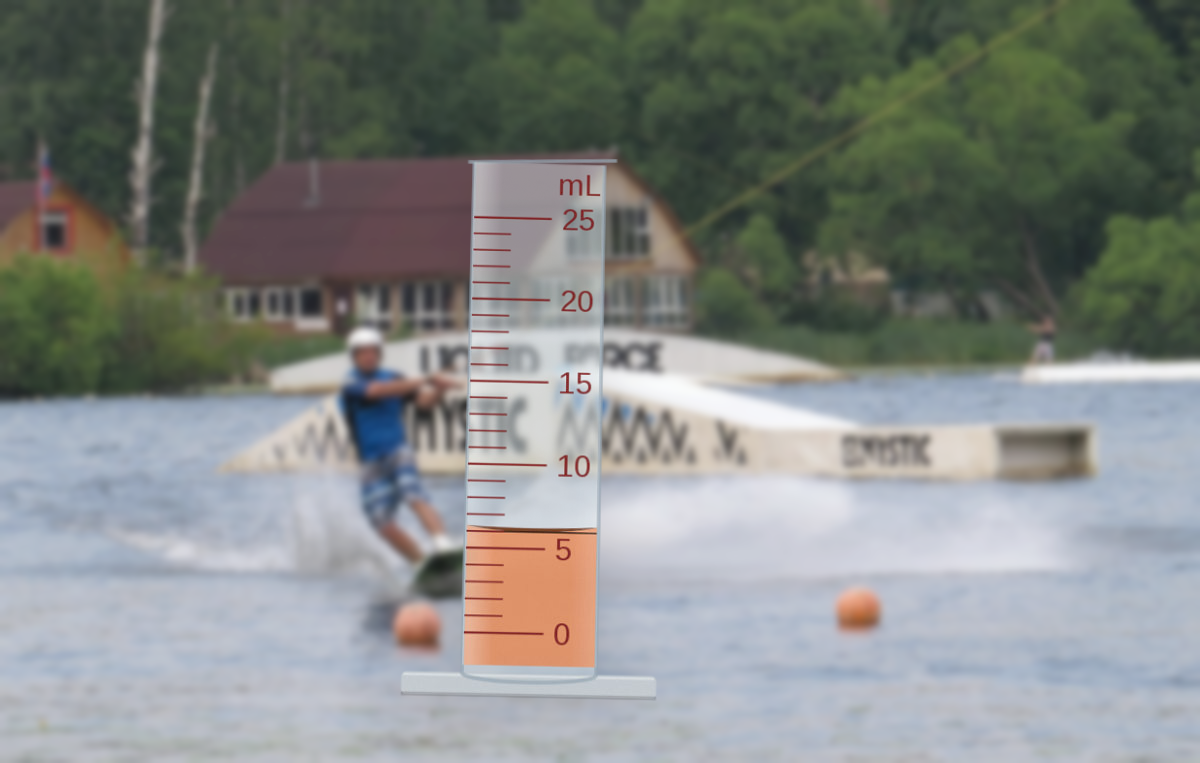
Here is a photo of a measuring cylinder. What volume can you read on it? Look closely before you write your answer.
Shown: 6 mL
